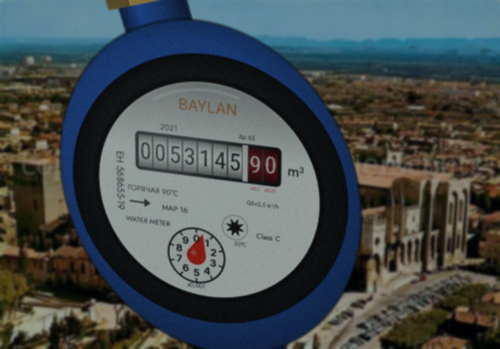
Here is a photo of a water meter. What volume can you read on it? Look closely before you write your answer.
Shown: 53145.900 m³
